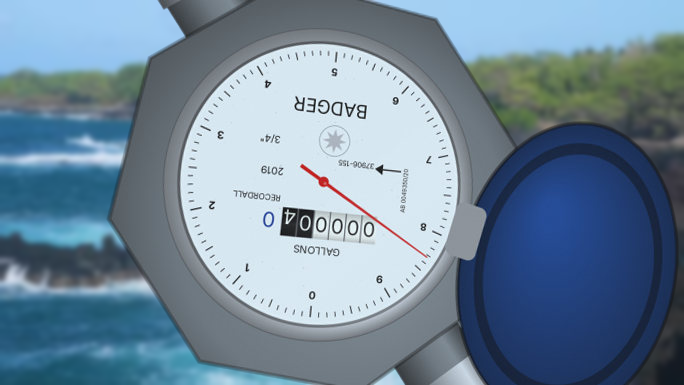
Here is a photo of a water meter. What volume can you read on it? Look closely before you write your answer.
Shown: 38.3 gal
